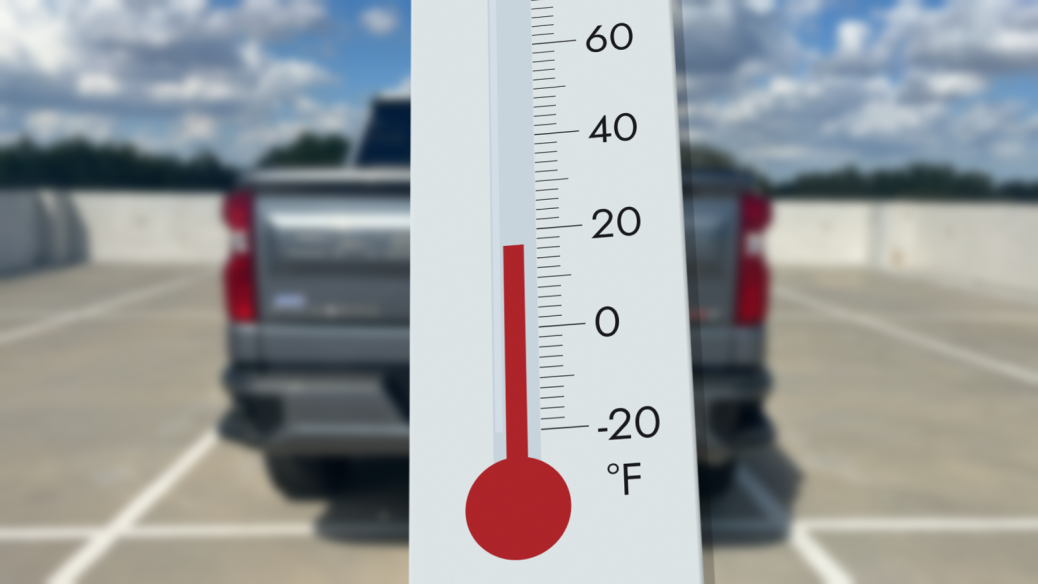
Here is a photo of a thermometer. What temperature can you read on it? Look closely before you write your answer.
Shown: 17 °F
